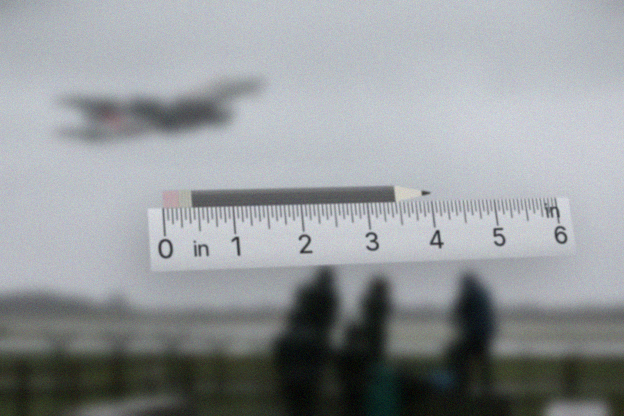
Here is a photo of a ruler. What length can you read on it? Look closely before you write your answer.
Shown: 4 in
